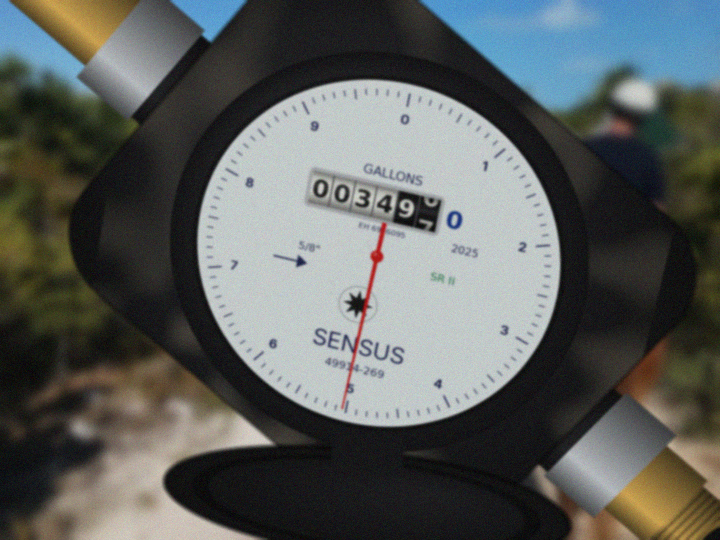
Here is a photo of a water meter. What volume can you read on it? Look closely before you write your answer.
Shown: 34965.0 gal
